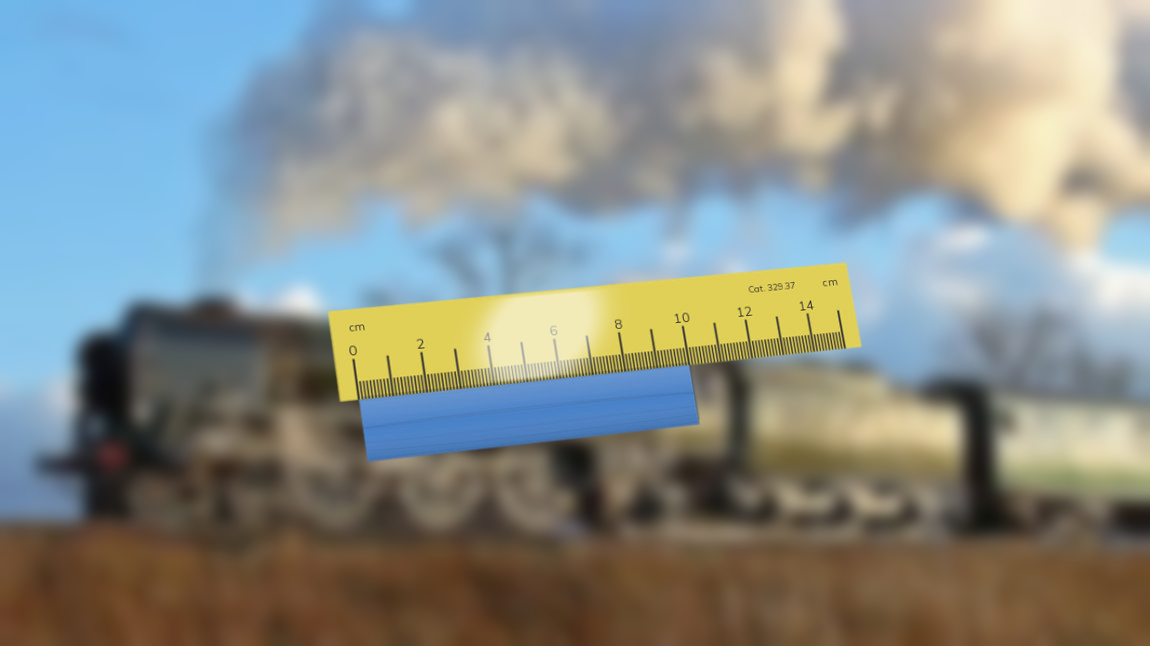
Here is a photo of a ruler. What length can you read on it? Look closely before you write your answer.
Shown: 10 cm
